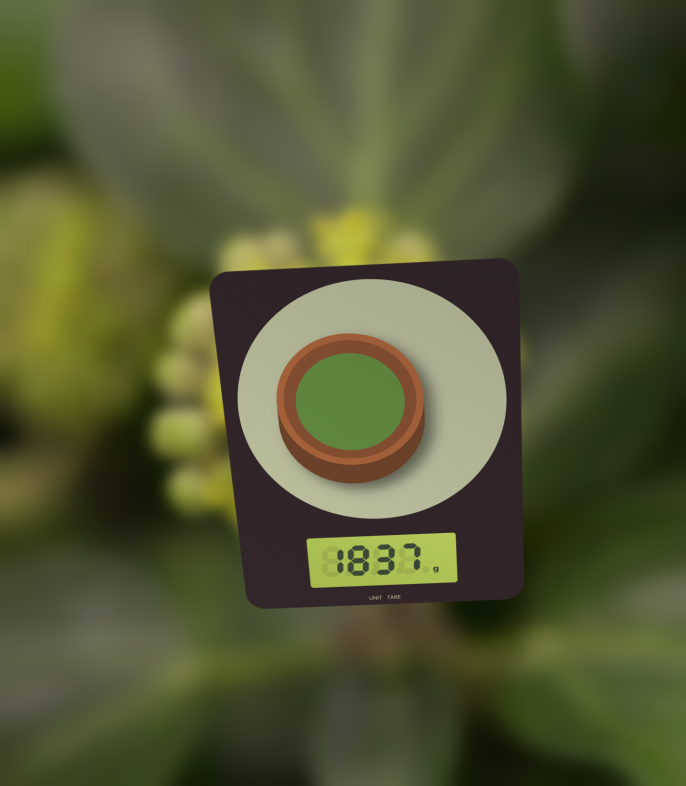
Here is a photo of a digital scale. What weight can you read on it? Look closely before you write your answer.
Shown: 1837 g
